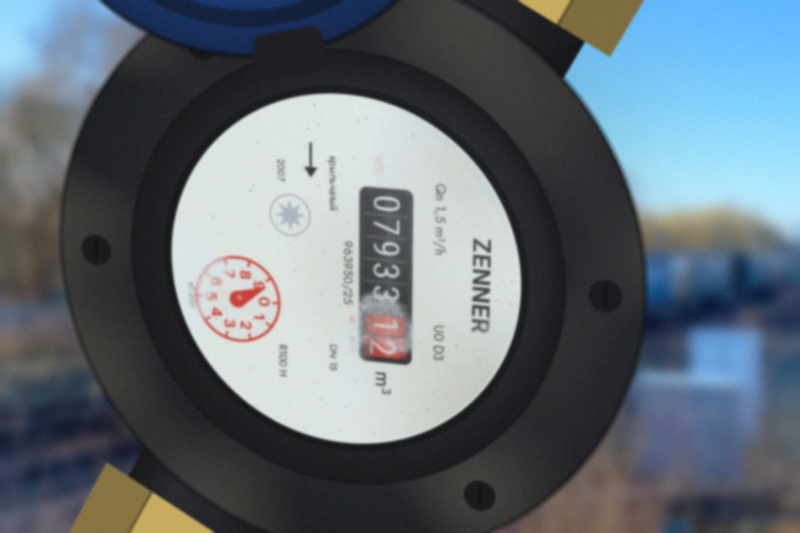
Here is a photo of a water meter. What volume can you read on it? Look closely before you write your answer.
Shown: 7933.119 m³
